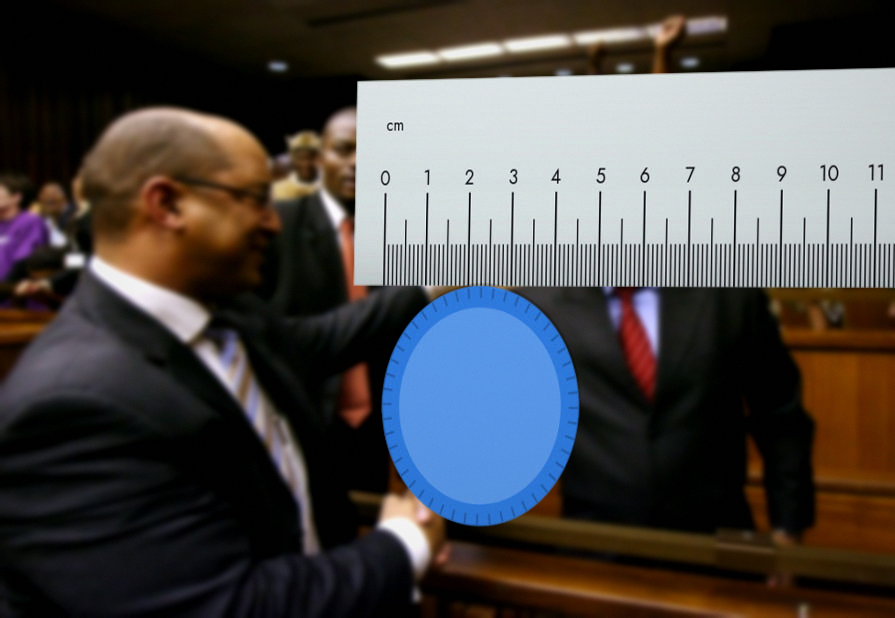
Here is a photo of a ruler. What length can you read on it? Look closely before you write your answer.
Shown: 4.6 cm
